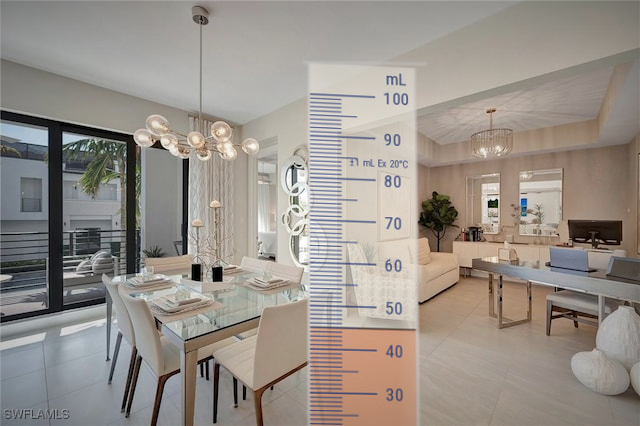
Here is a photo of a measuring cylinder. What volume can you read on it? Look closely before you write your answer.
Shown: 45 mL
